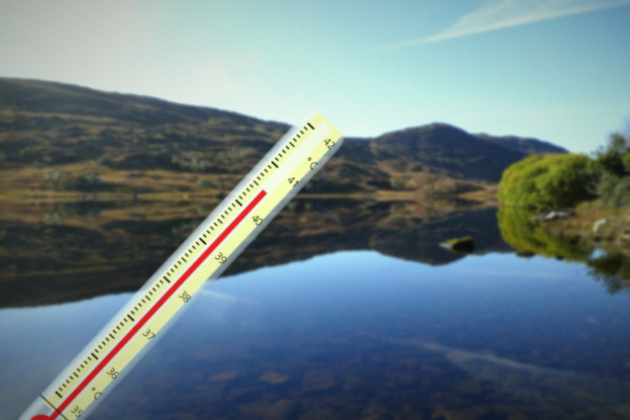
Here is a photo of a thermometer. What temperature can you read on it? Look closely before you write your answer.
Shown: 40.5 °C
